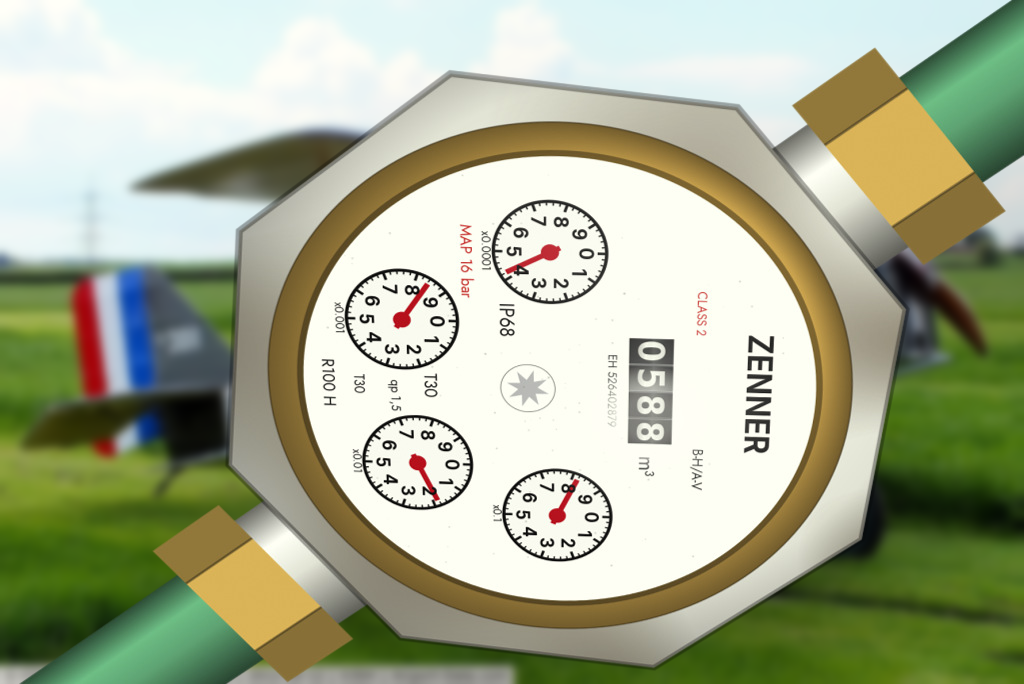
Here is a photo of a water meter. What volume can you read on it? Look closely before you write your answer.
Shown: 588.8184 m³
